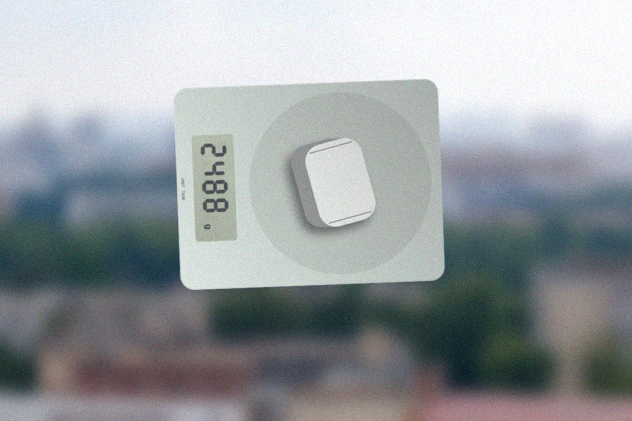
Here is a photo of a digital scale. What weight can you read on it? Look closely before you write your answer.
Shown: 2488 g
